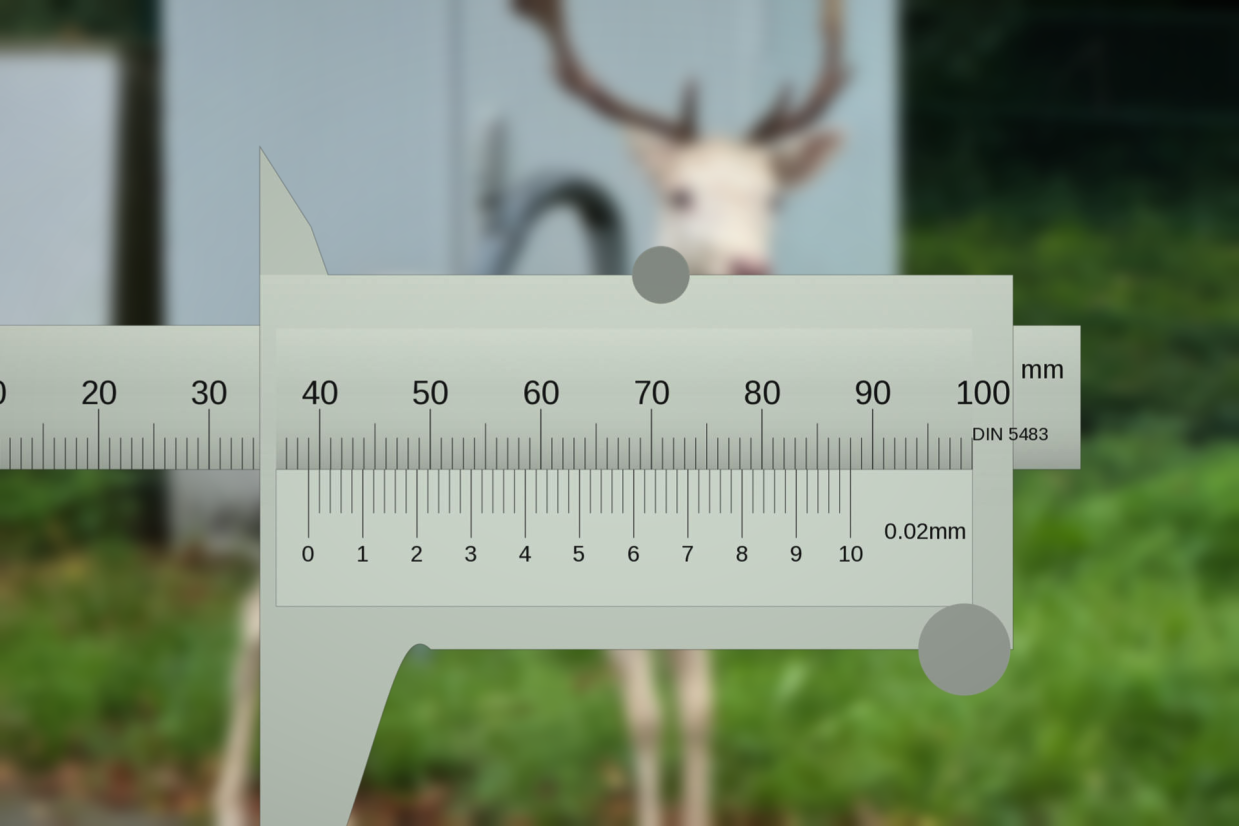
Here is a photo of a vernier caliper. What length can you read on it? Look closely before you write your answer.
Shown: 39.0 mm
